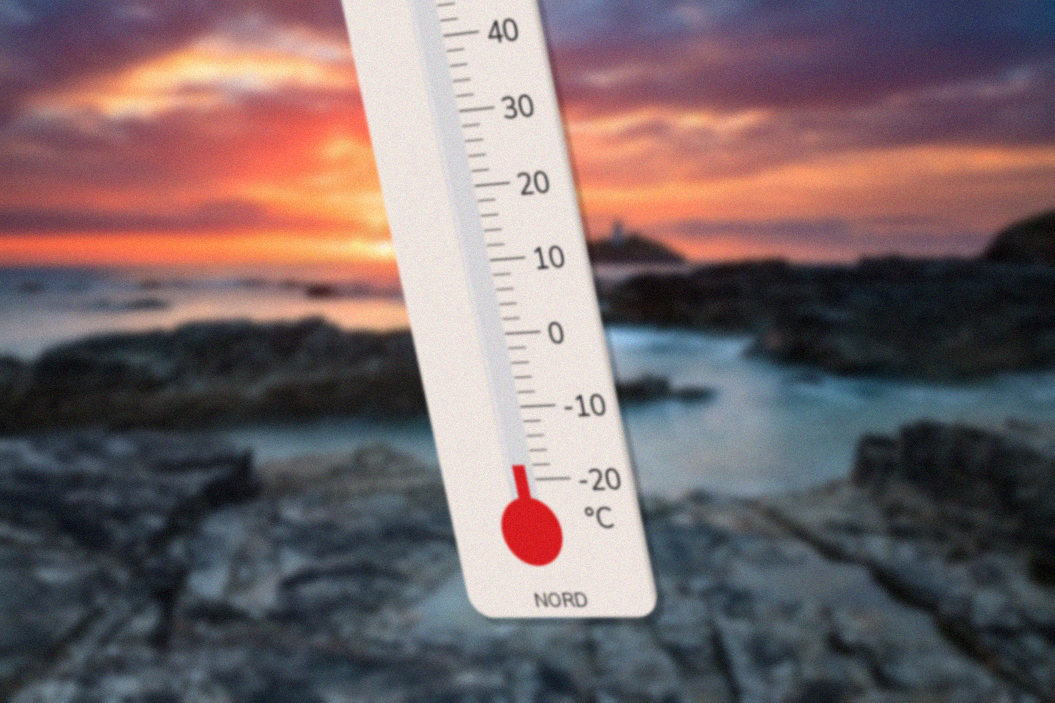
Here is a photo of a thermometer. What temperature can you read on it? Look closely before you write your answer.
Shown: -18 °C
